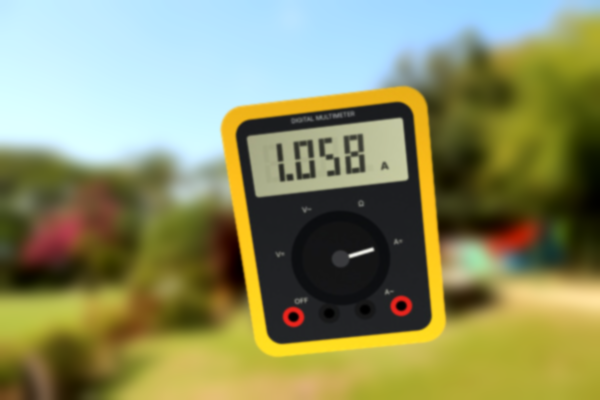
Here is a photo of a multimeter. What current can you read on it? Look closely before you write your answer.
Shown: 1.058 A
